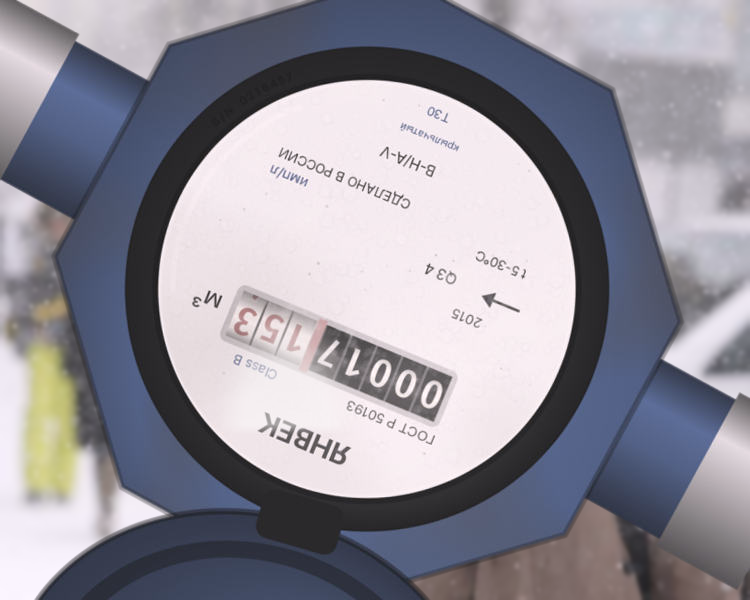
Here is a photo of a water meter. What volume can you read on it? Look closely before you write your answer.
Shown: 17.153 m³
